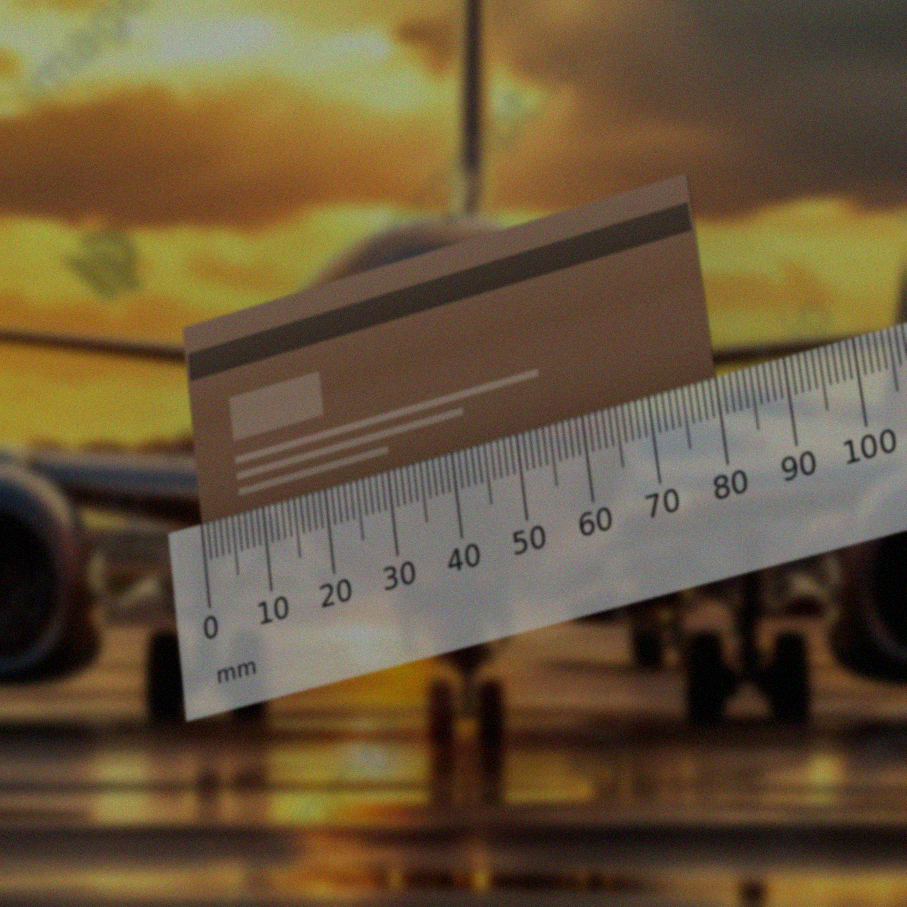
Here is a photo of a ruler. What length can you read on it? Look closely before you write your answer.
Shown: 80 mm
